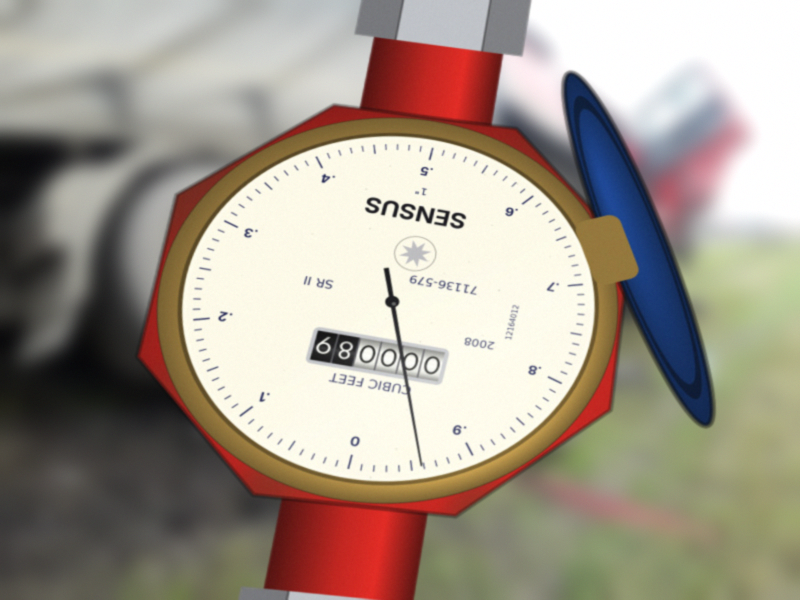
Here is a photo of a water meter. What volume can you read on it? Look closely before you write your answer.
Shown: 88.94 ft³
